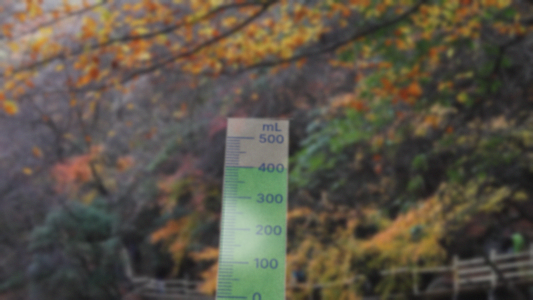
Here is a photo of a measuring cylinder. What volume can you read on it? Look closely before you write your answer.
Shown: 400 mL
